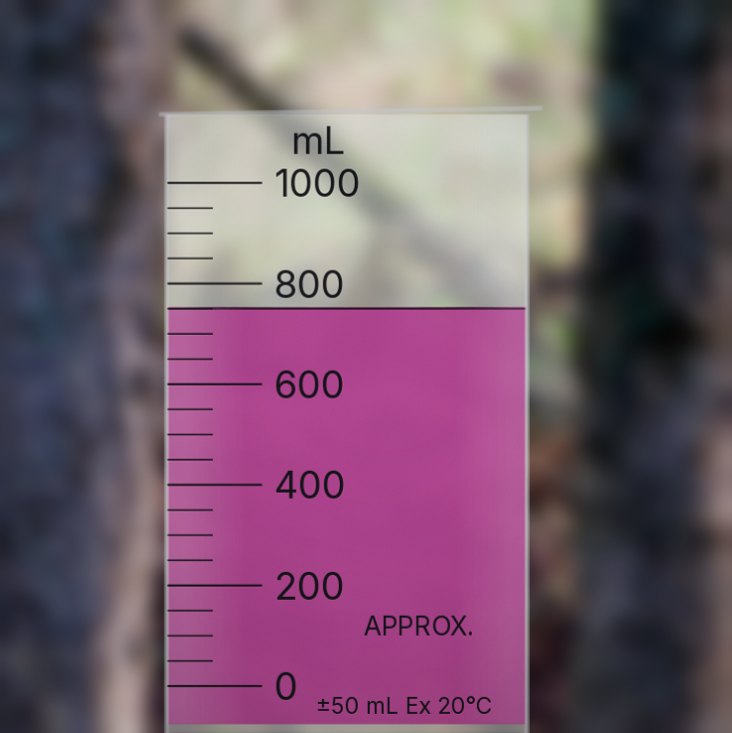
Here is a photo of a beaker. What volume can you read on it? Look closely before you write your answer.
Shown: 750 mL
